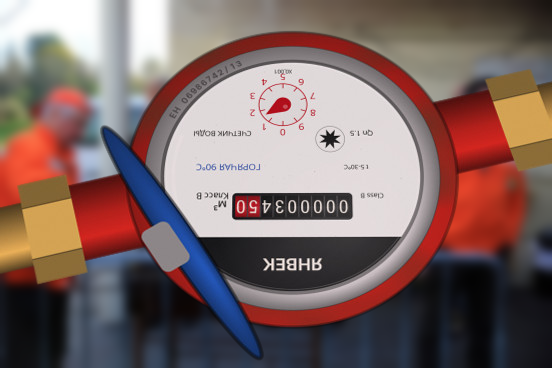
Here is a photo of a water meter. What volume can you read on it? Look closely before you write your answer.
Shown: 34.501 m³
